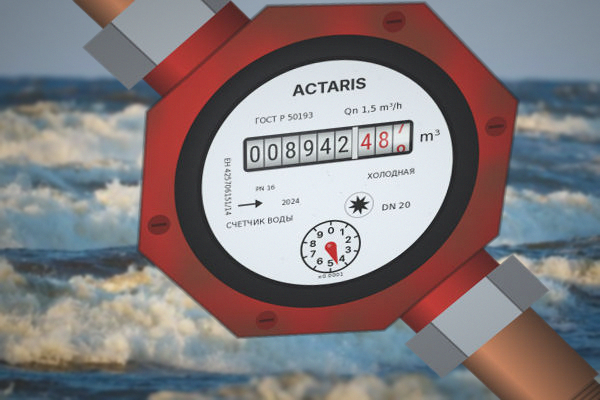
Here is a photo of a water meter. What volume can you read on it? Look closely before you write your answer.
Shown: 8942.4874 m³
